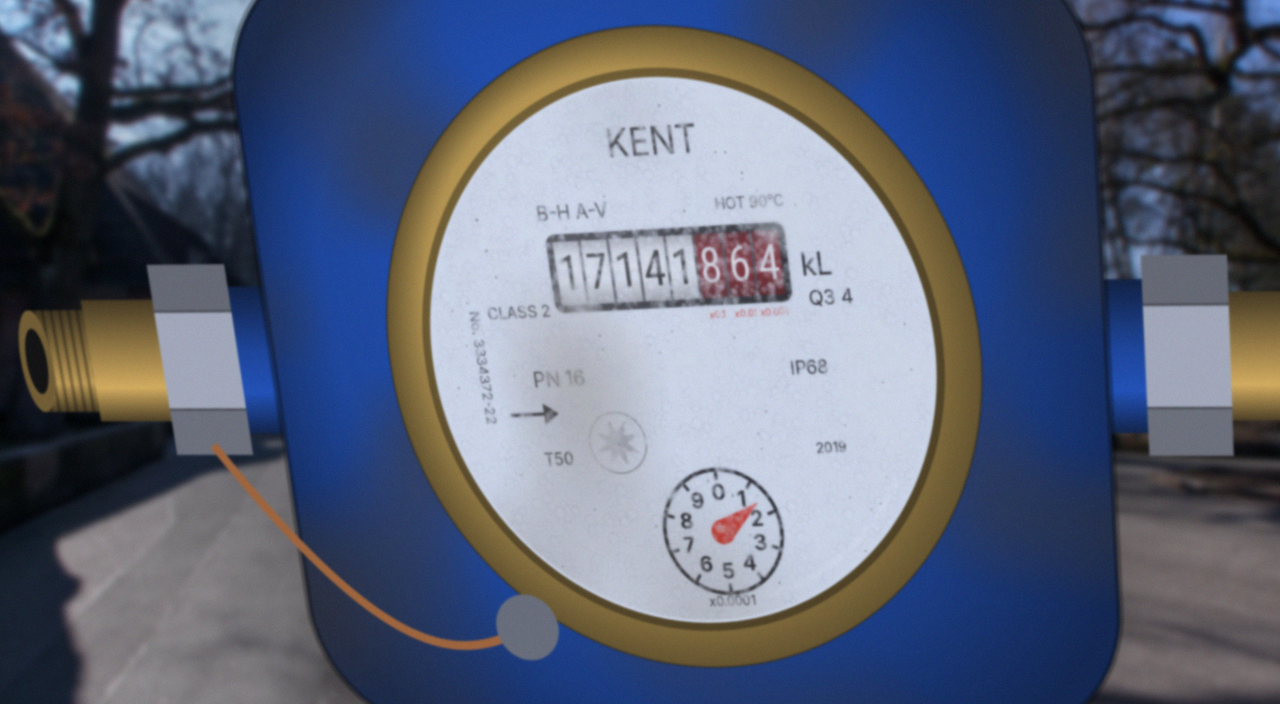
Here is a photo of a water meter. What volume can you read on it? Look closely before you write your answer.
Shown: 17141.8641 kL
